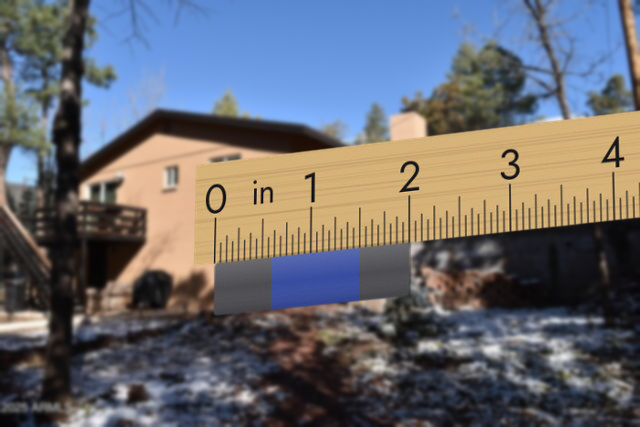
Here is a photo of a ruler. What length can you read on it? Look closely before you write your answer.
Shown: 2 in
